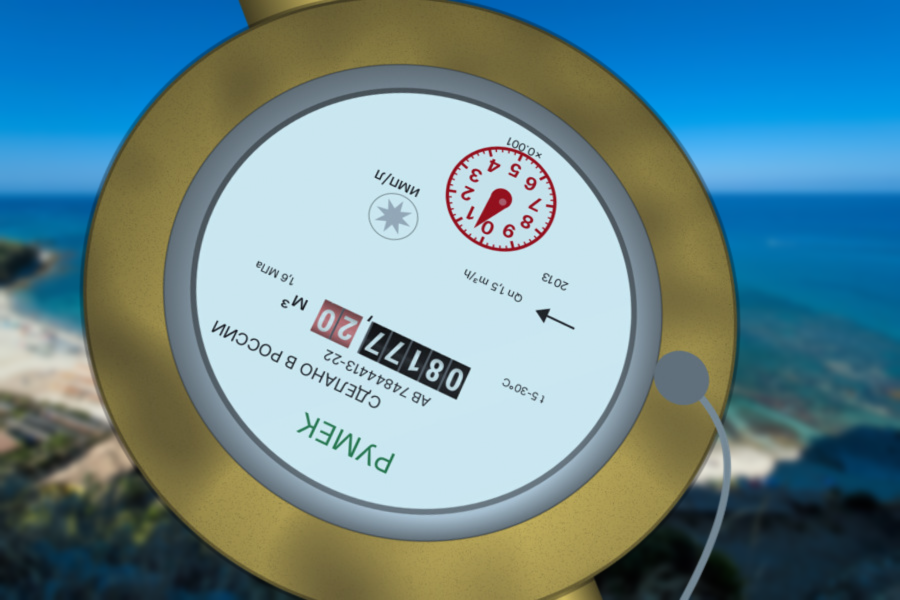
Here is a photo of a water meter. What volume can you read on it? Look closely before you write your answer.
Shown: 8177.200 m³
